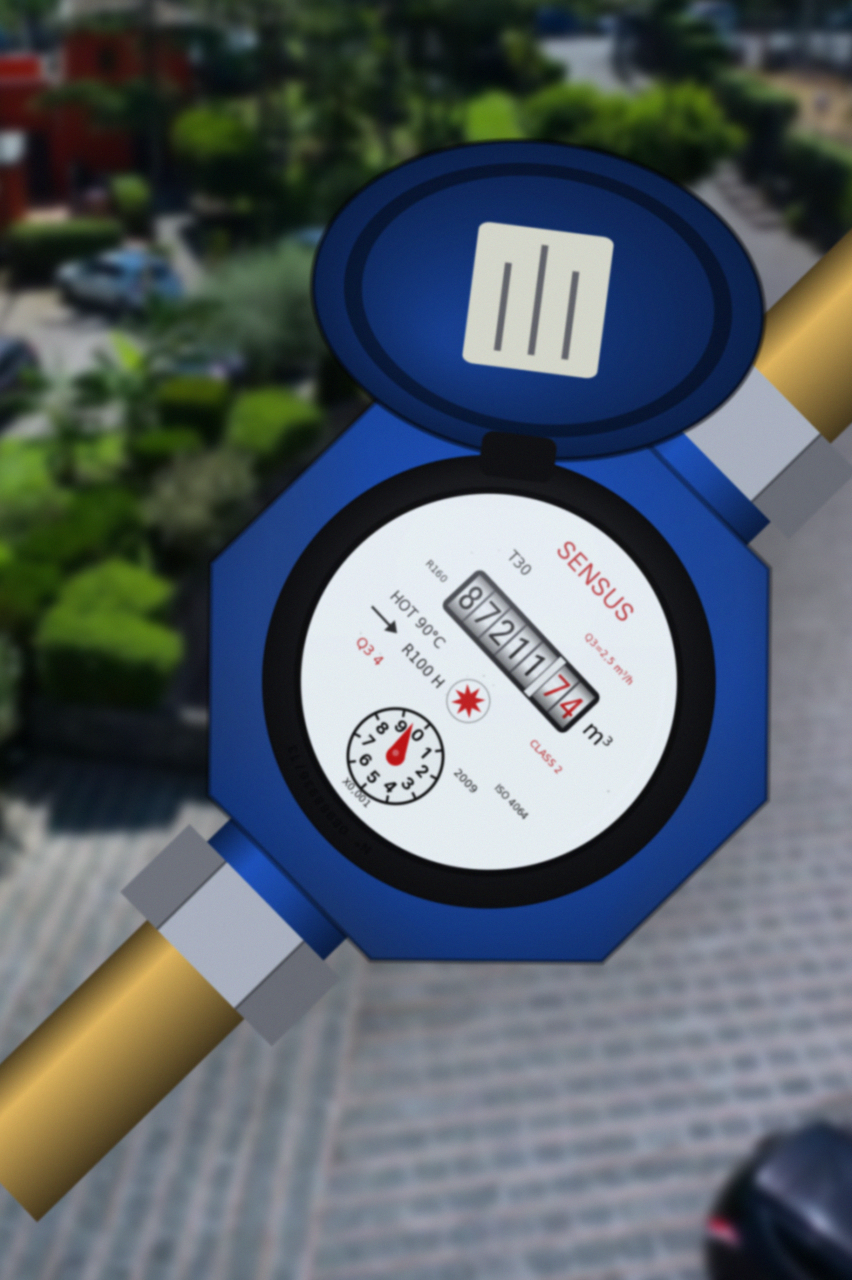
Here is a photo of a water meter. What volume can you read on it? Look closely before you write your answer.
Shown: 87211.739 m³
